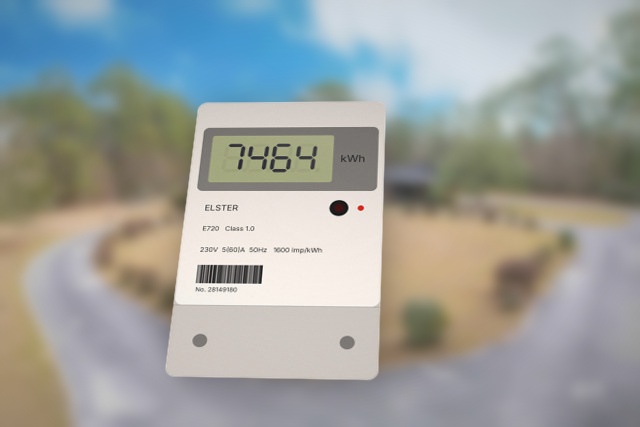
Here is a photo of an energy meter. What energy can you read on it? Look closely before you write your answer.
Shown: 7464 kWh
